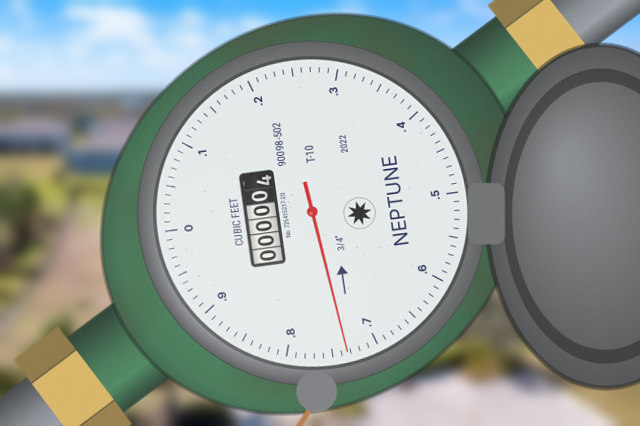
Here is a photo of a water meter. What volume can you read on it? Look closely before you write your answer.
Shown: 3.73 ft³
